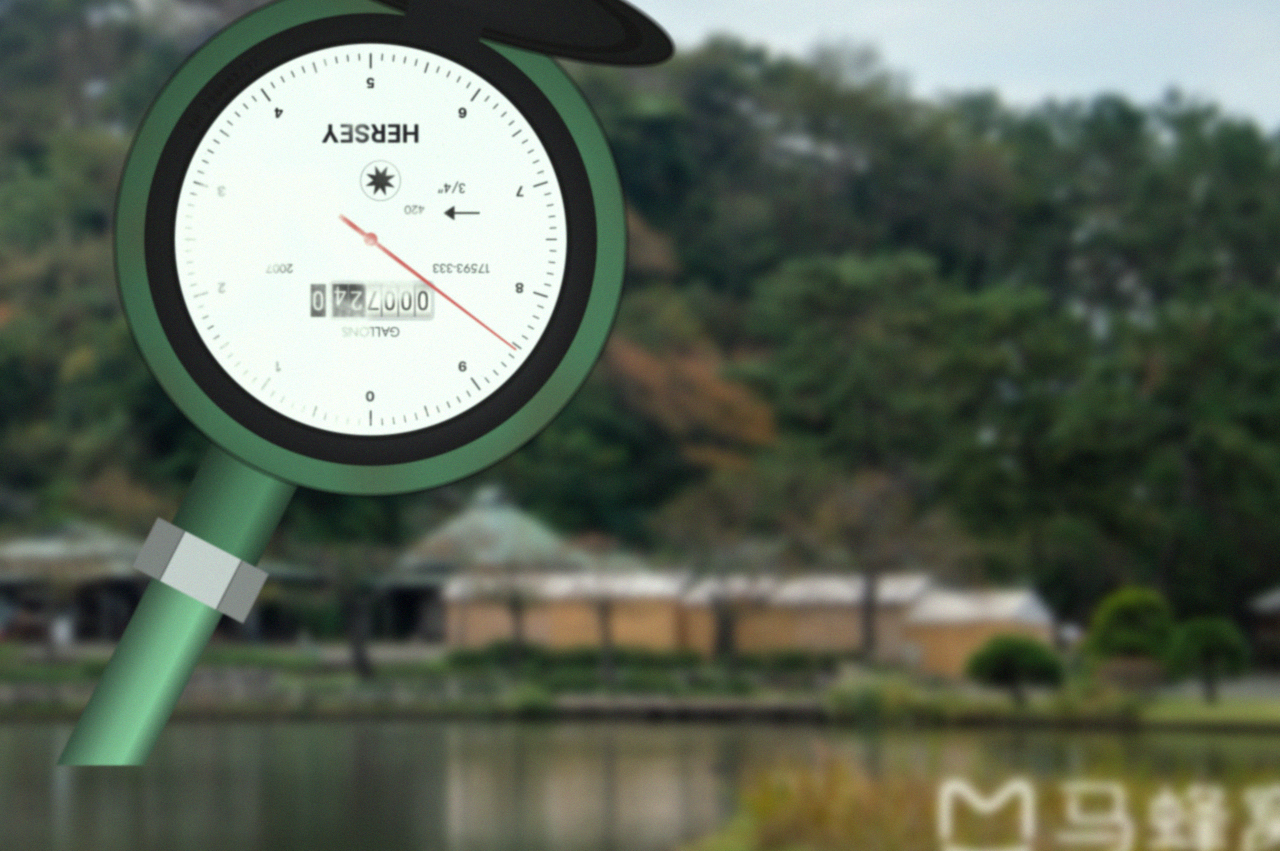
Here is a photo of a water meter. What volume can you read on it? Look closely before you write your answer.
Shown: 7238.5 gal
